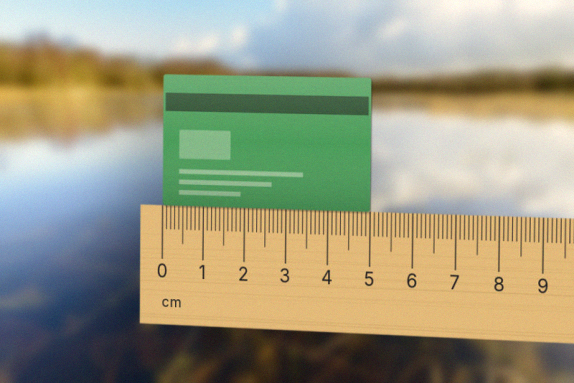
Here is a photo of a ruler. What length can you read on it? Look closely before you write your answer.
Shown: 5 cm
